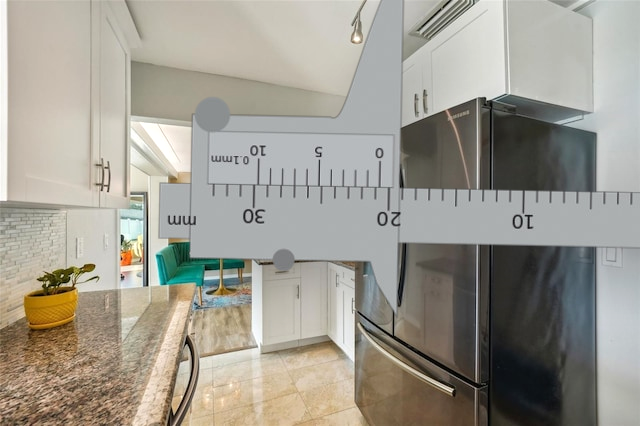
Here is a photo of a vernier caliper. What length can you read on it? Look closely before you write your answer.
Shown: 20.7 mm
